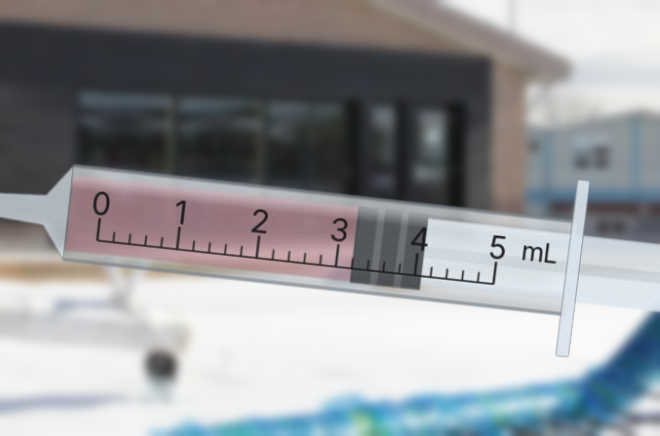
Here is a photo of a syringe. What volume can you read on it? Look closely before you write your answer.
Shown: 3.2 mL
